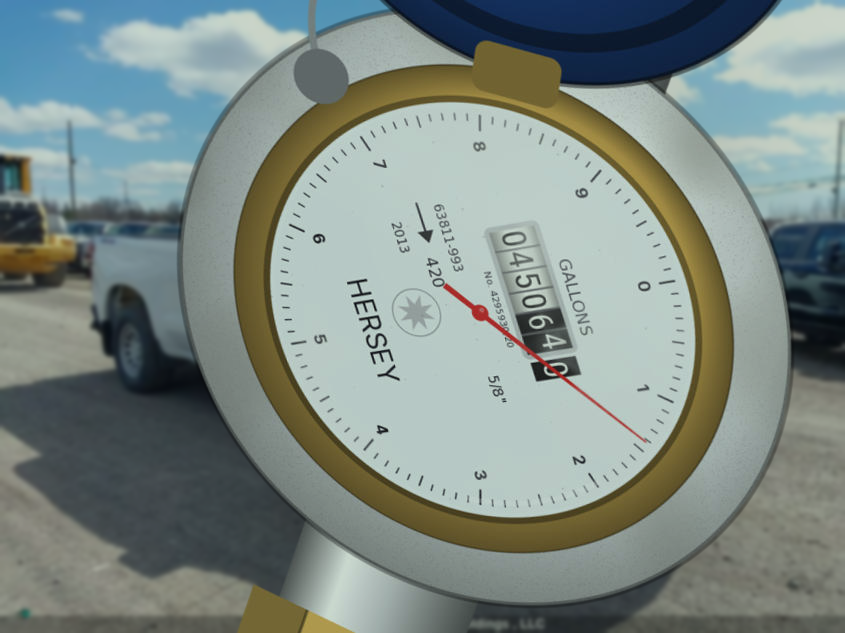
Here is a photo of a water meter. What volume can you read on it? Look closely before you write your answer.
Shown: 450641.4 gal
